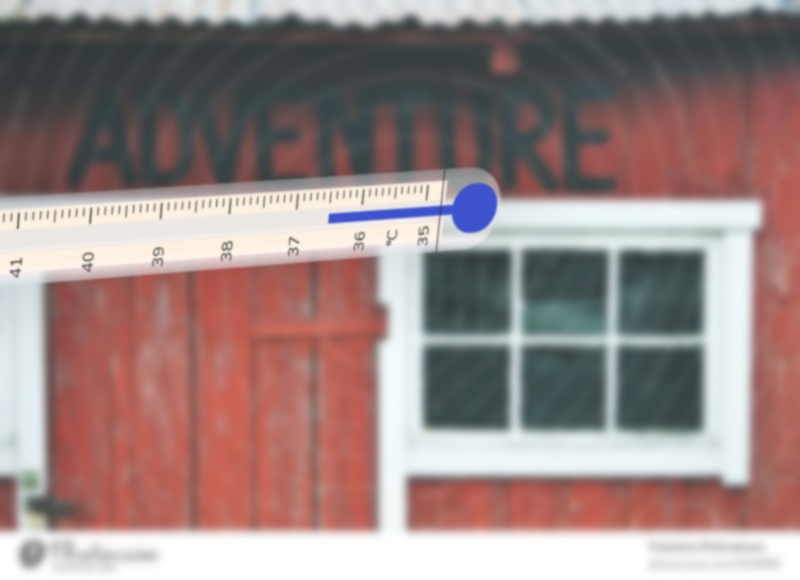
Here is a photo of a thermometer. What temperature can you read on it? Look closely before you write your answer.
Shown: 36.5 °C
